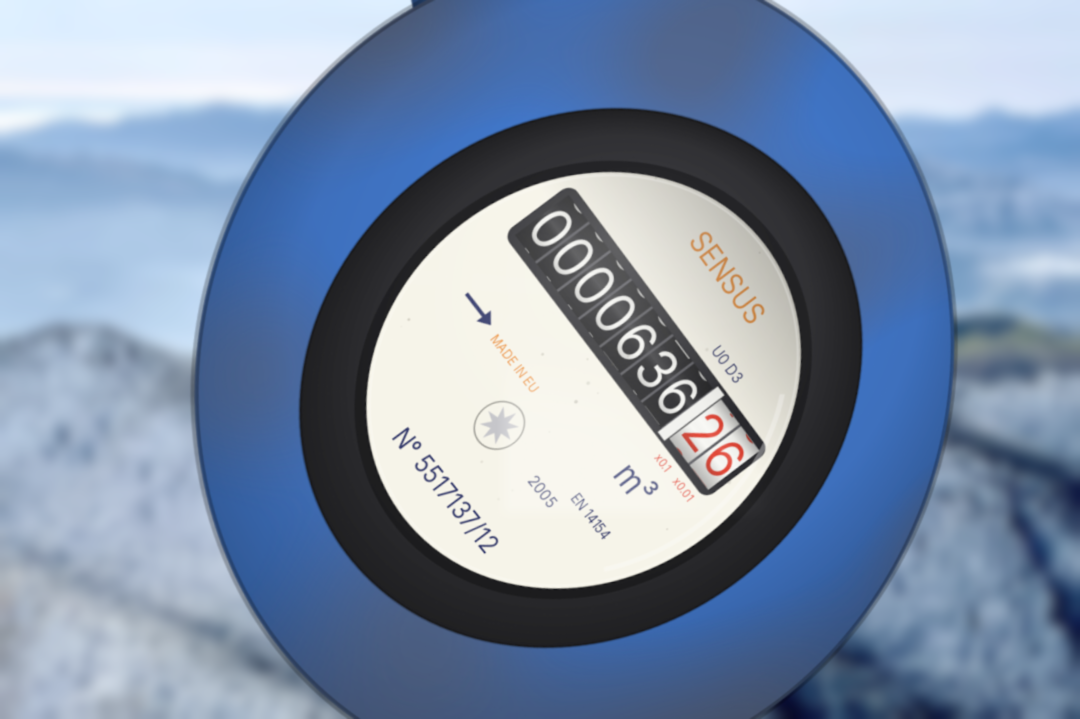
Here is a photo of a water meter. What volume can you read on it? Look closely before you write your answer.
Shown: 636.26 m³
